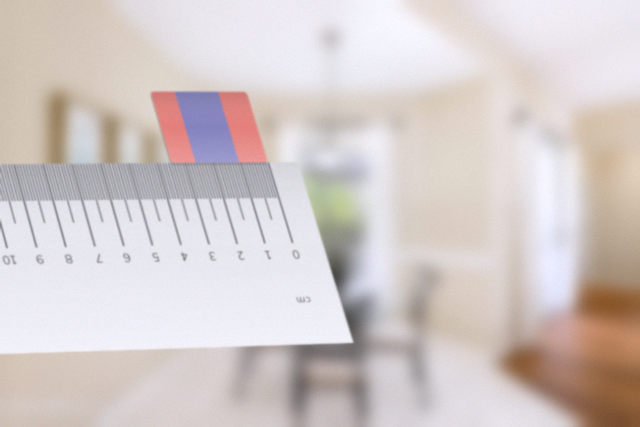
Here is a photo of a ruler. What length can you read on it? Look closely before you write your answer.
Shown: 3.5 cm
